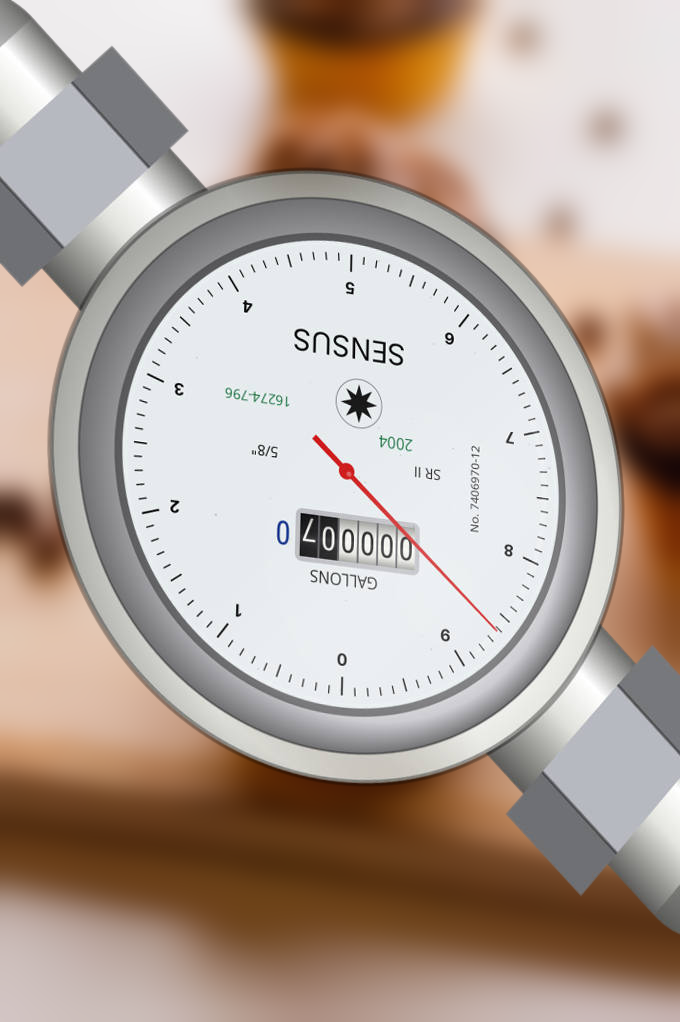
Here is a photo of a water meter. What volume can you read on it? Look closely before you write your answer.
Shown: 68.6 gal
